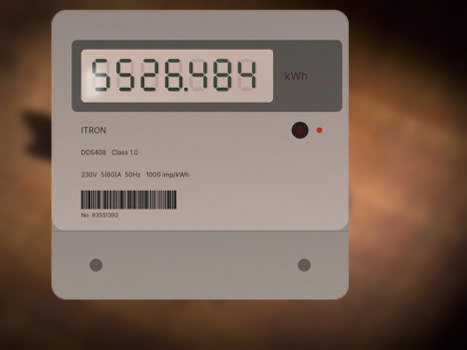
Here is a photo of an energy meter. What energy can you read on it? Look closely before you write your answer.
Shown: 5526.484 kWh
